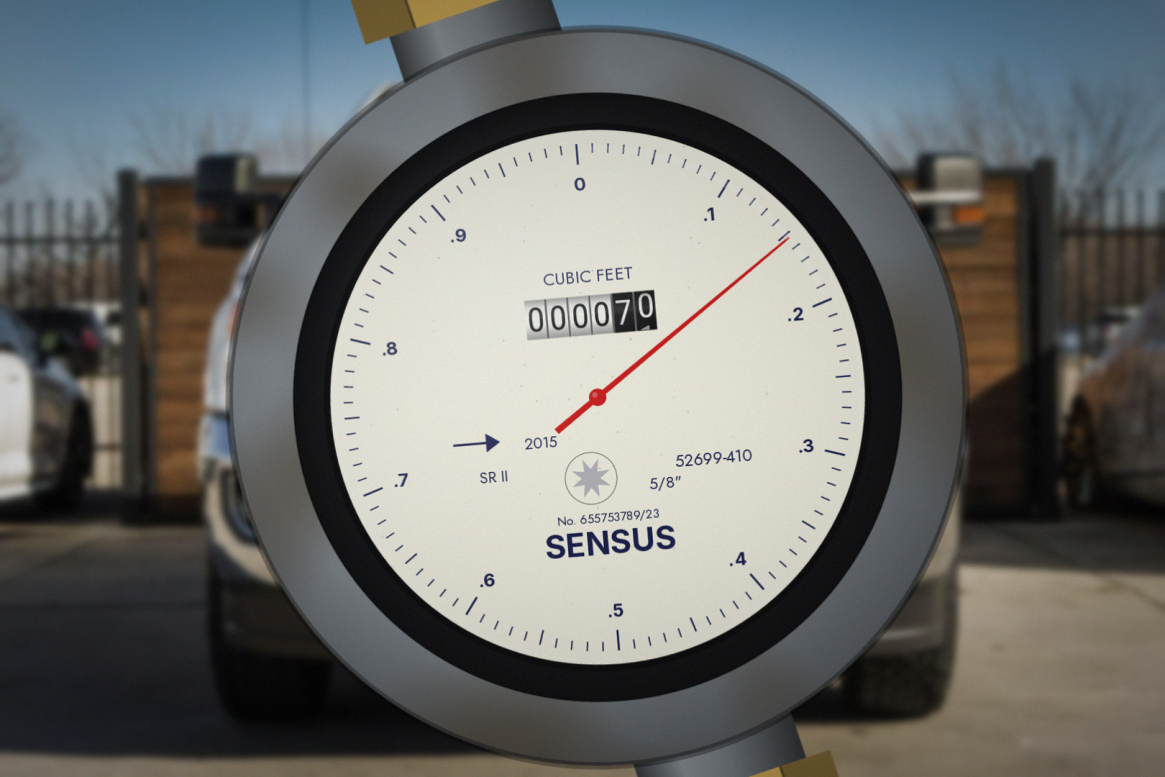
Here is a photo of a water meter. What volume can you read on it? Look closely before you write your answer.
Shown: 70.15 ft³
